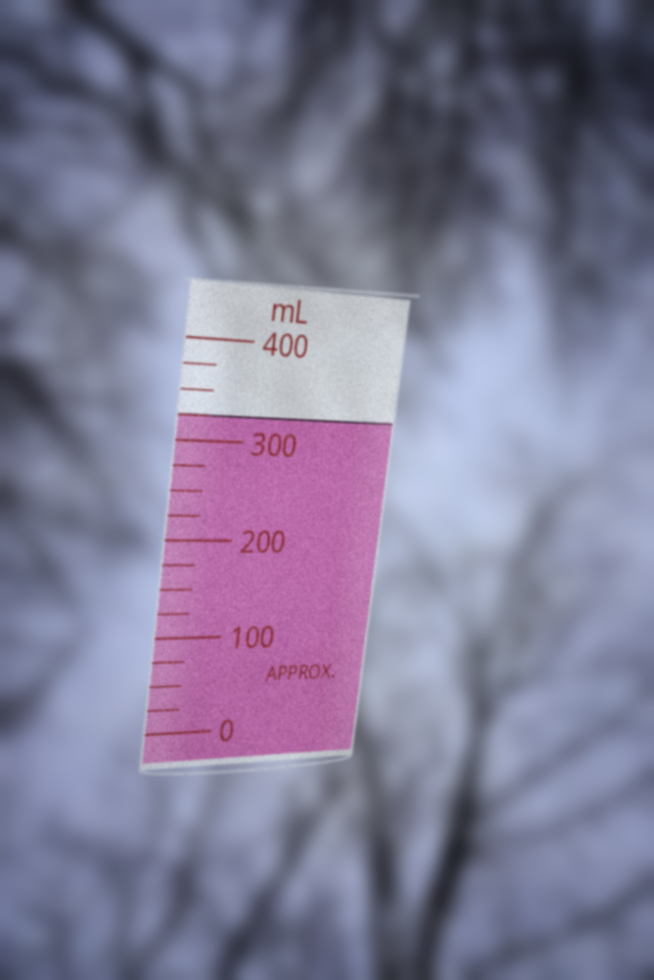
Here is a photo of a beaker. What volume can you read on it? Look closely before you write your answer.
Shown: 325 mL
